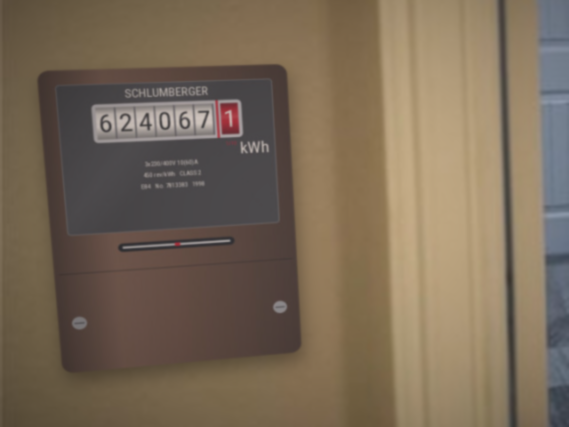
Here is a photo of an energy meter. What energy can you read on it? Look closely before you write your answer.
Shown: 624067.1 kWh
